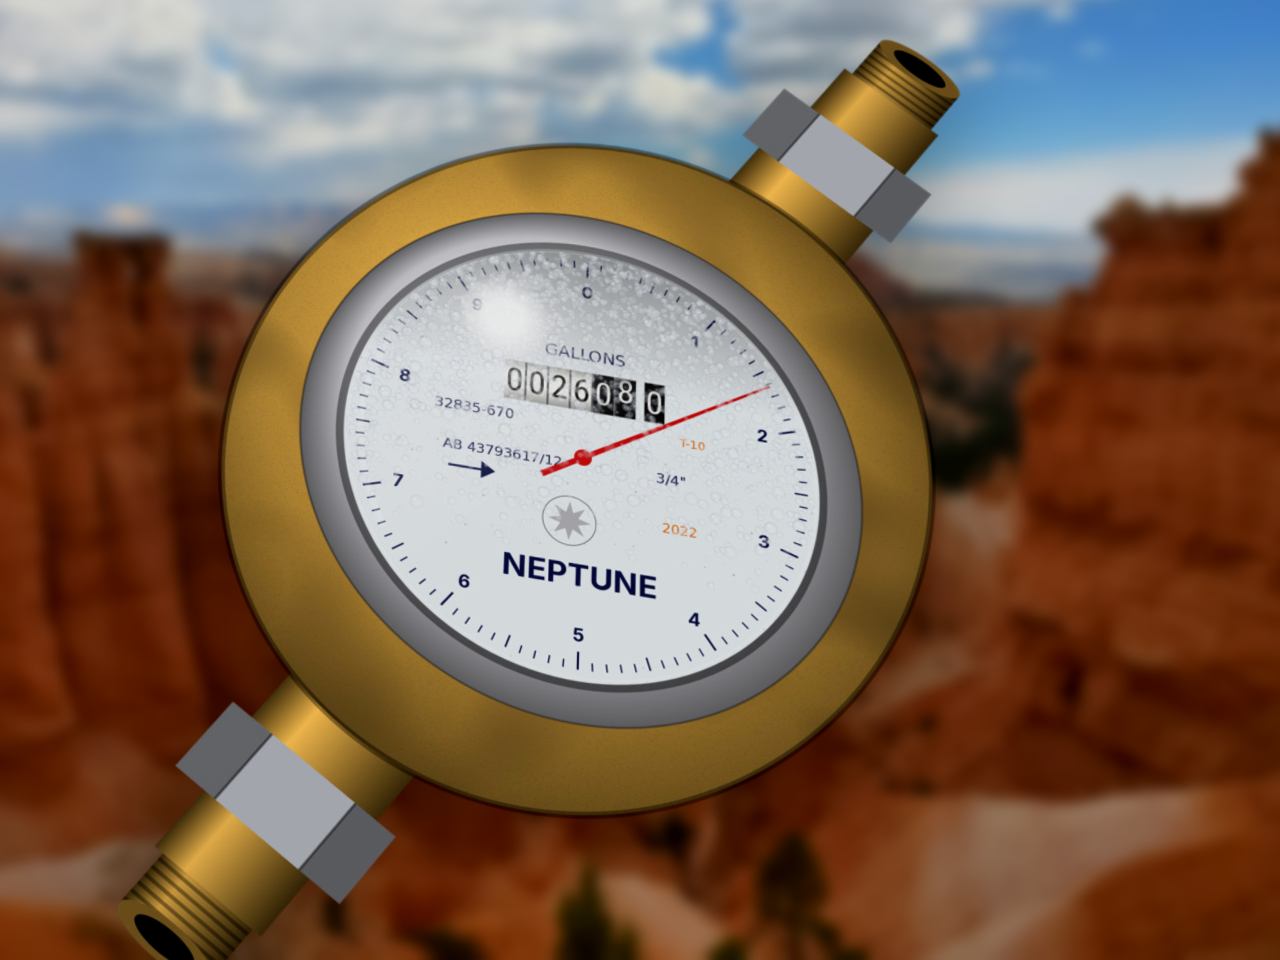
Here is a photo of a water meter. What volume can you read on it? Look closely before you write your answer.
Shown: 26081.6 gal
